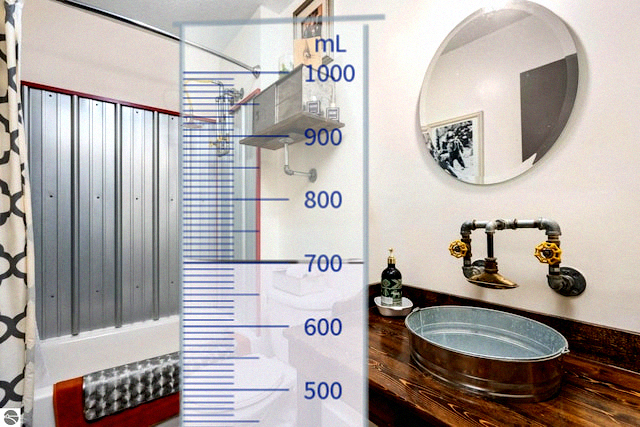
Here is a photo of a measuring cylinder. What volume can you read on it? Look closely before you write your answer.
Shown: 700 mL
